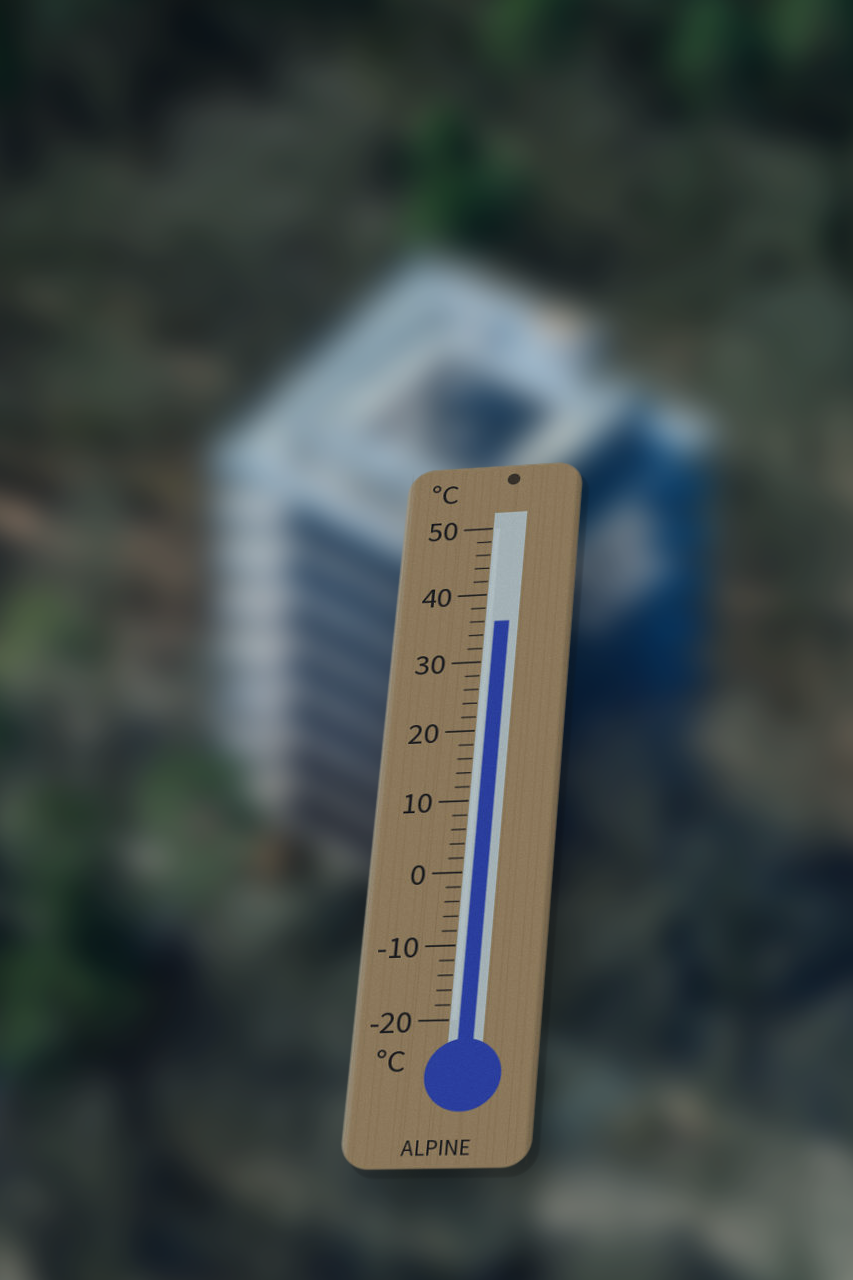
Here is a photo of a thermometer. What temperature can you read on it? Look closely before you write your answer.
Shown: 36 °C
